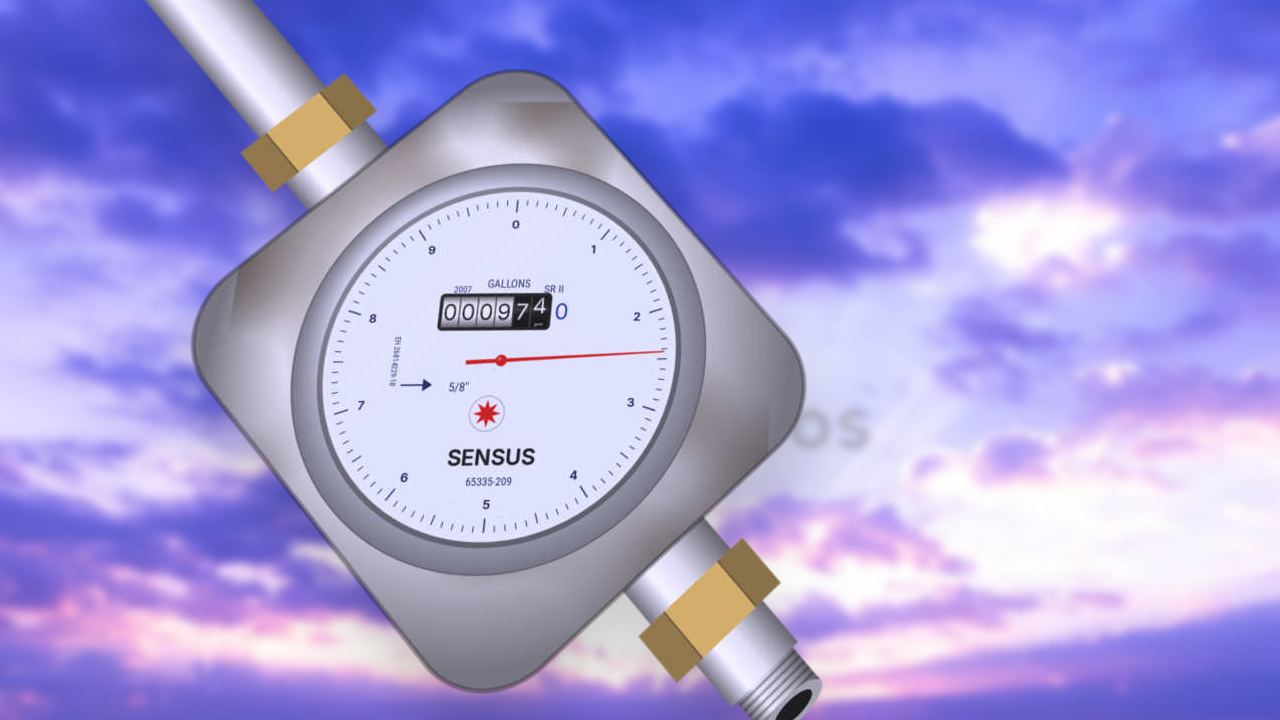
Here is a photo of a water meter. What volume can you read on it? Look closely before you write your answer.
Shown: 9742.4 gal
